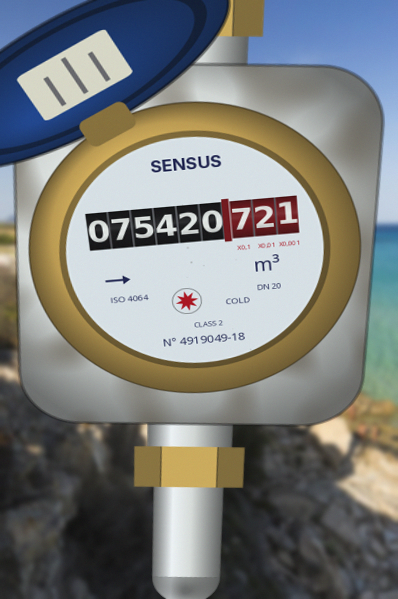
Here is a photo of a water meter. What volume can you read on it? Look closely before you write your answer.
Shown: 75420.721 m³
